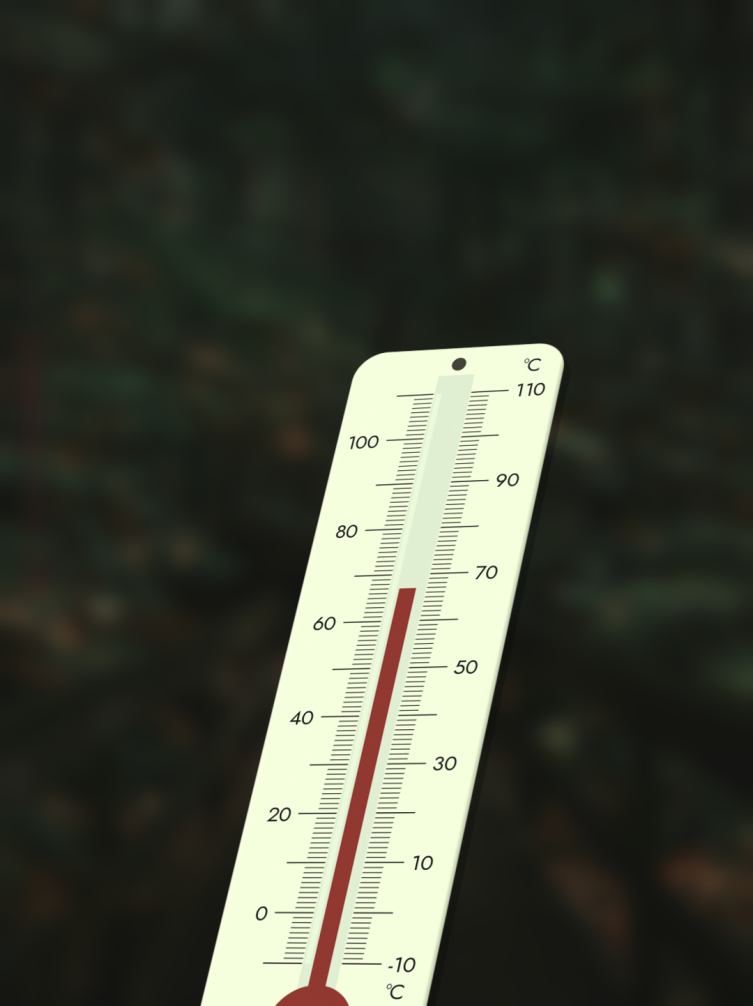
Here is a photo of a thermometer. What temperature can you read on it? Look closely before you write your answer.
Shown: 67 °C
